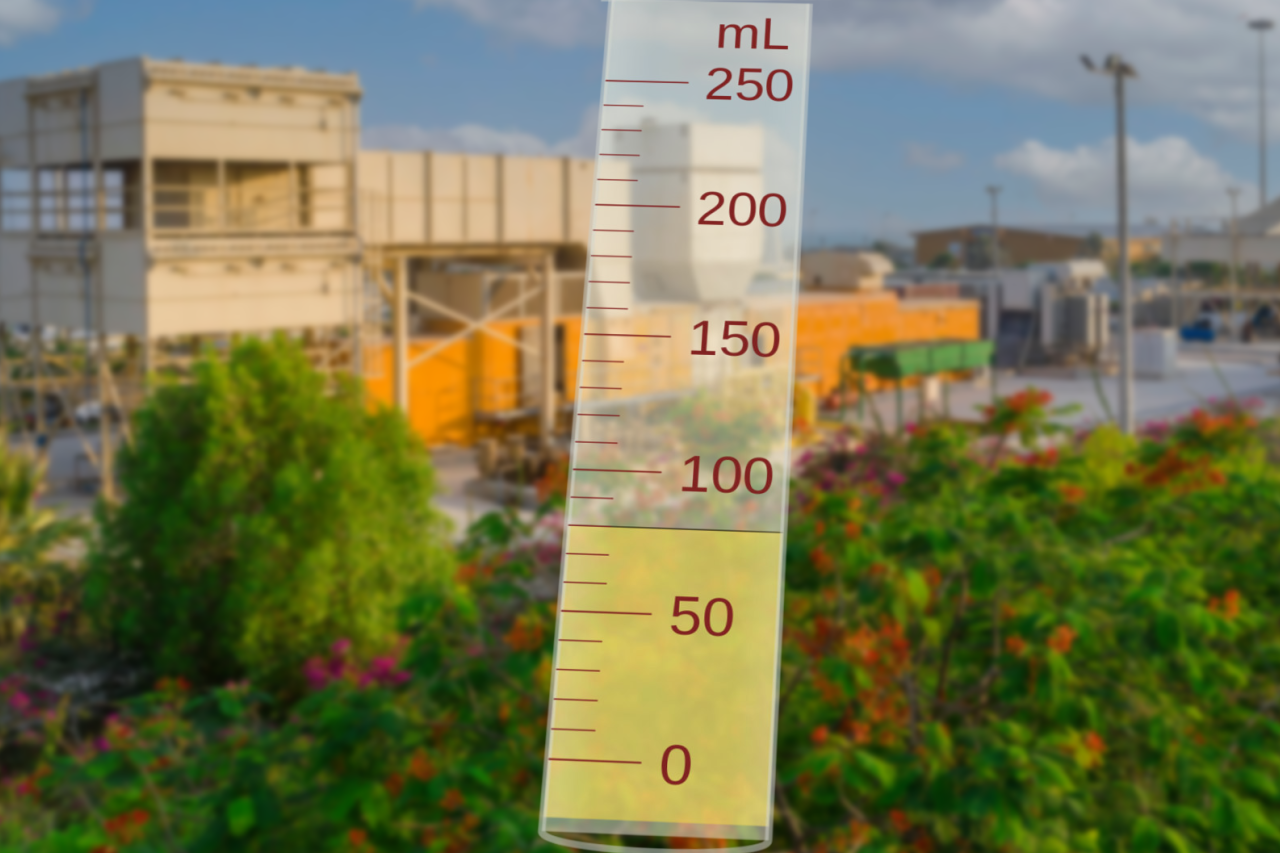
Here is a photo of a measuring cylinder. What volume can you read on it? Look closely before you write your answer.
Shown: 80 mL
